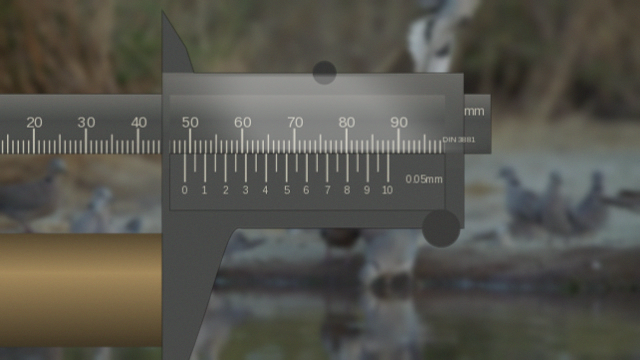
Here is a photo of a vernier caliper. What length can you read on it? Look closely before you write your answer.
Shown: 49.0 mm
